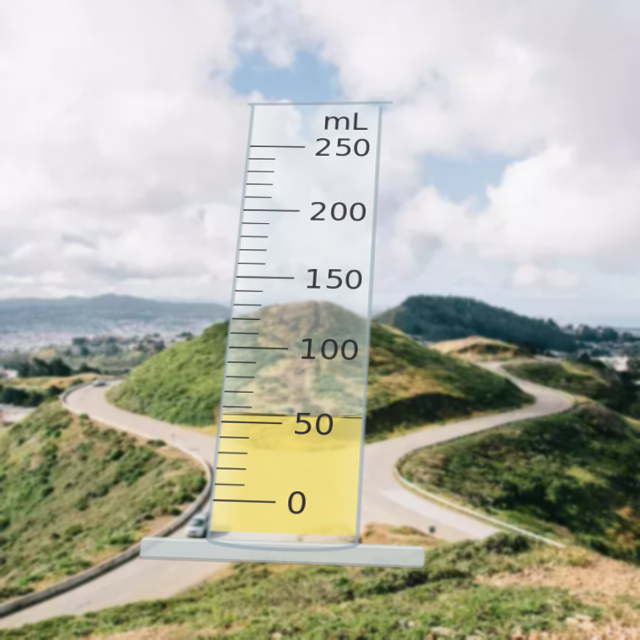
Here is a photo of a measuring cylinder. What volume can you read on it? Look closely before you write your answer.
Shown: 55 mL
